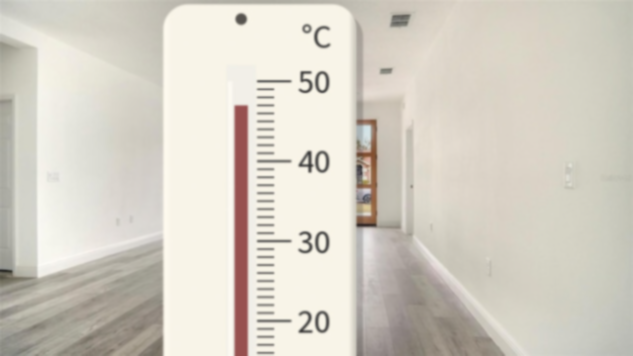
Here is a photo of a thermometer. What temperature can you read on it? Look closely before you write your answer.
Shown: 47 °C
